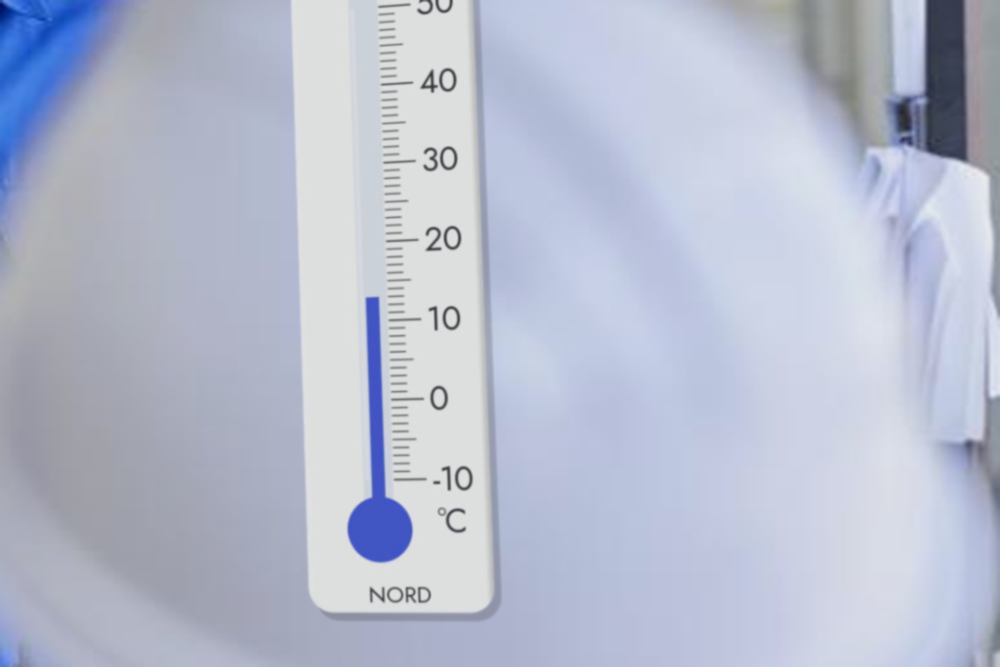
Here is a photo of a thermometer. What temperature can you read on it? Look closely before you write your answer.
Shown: 13 °C
